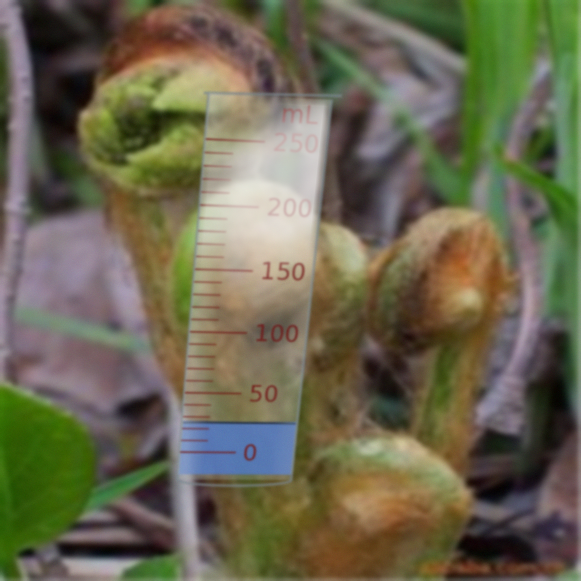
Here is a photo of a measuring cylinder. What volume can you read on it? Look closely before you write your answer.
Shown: 25 mL
